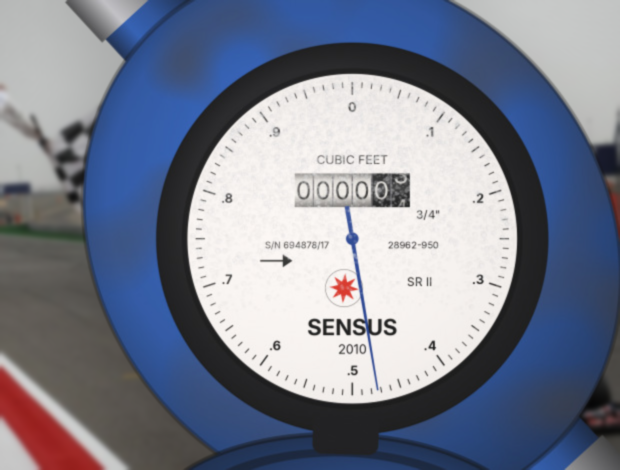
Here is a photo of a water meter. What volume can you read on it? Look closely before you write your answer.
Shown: 3.47 ft³
